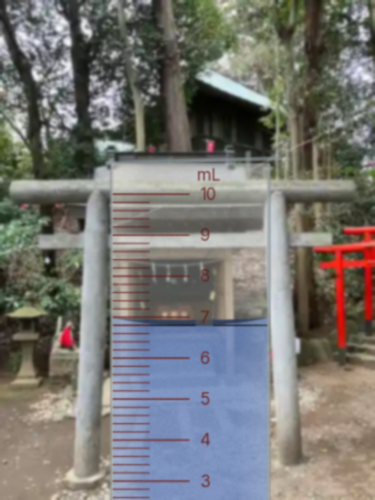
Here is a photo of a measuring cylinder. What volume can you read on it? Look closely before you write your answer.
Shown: 6.8 mL
